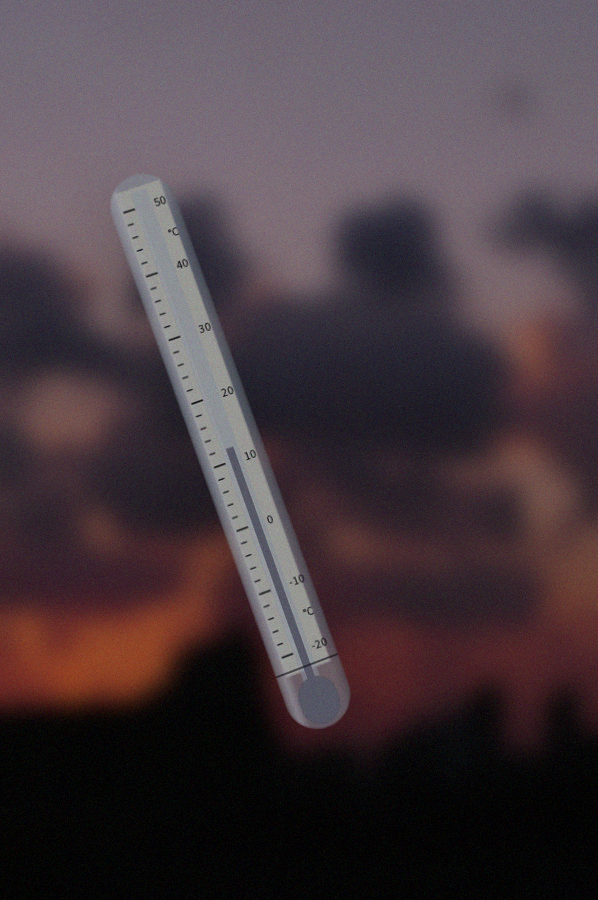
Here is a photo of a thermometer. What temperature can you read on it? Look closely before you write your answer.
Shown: 12 °C
